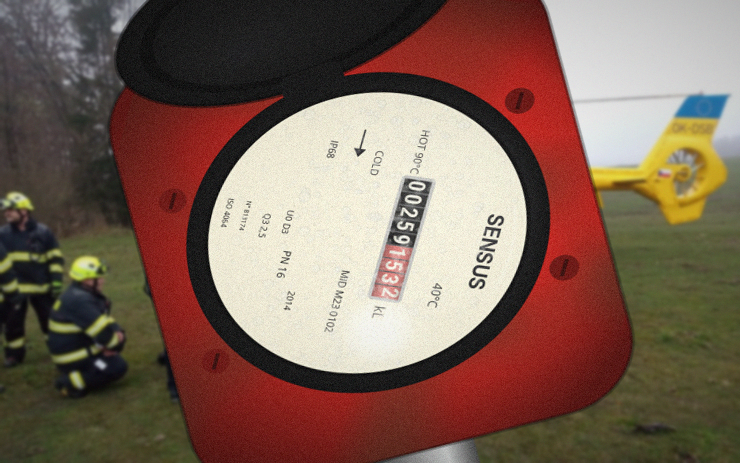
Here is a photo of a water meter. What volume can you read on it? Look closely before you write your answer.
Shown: 259.1532 kL
